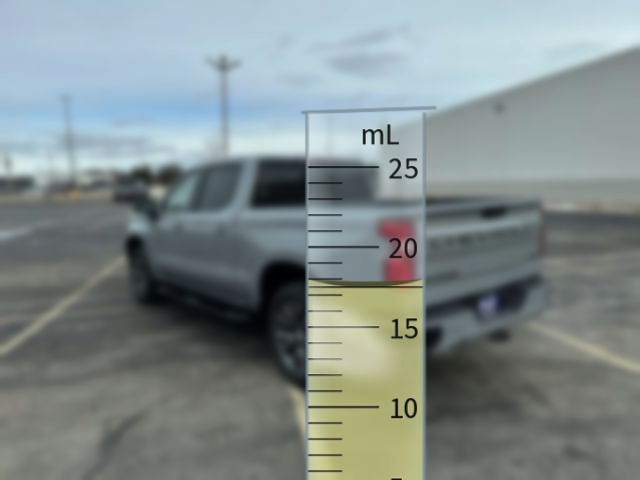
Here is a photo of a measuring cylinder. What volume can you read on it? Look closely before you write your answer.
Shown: 17.5 mL
